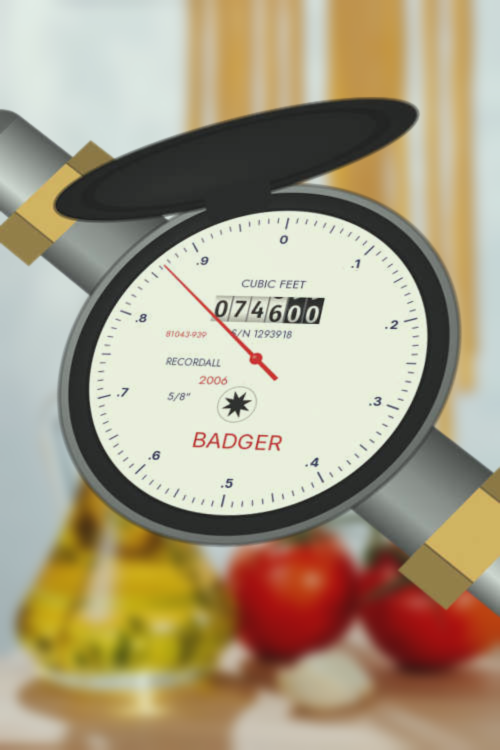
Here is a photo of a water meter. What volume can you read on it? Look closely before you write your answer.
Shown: 74599.86 ft³
